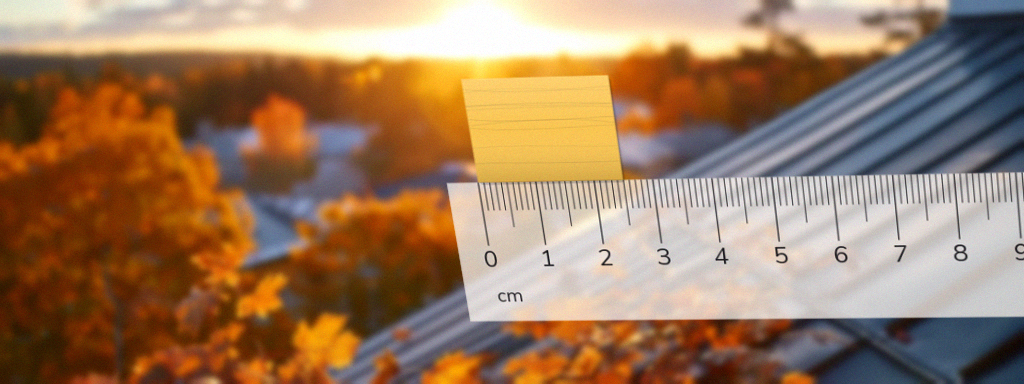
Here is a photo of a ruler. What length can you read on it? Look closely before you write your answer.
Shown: 2.5 cm
